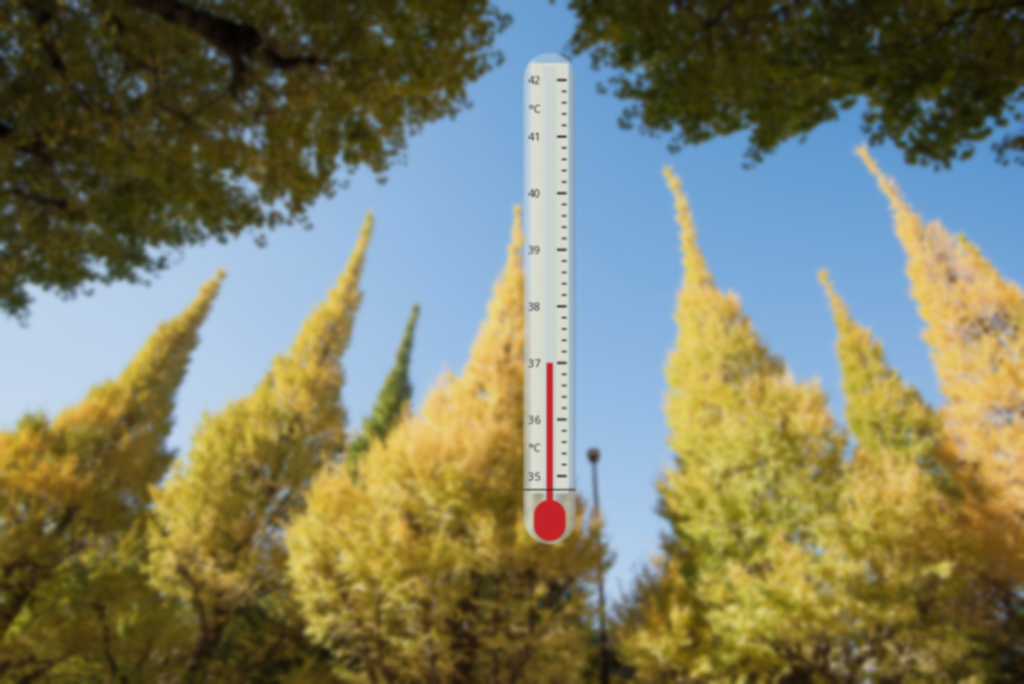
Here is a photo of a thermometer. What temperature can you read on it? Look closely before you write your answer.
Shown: 37 °C
